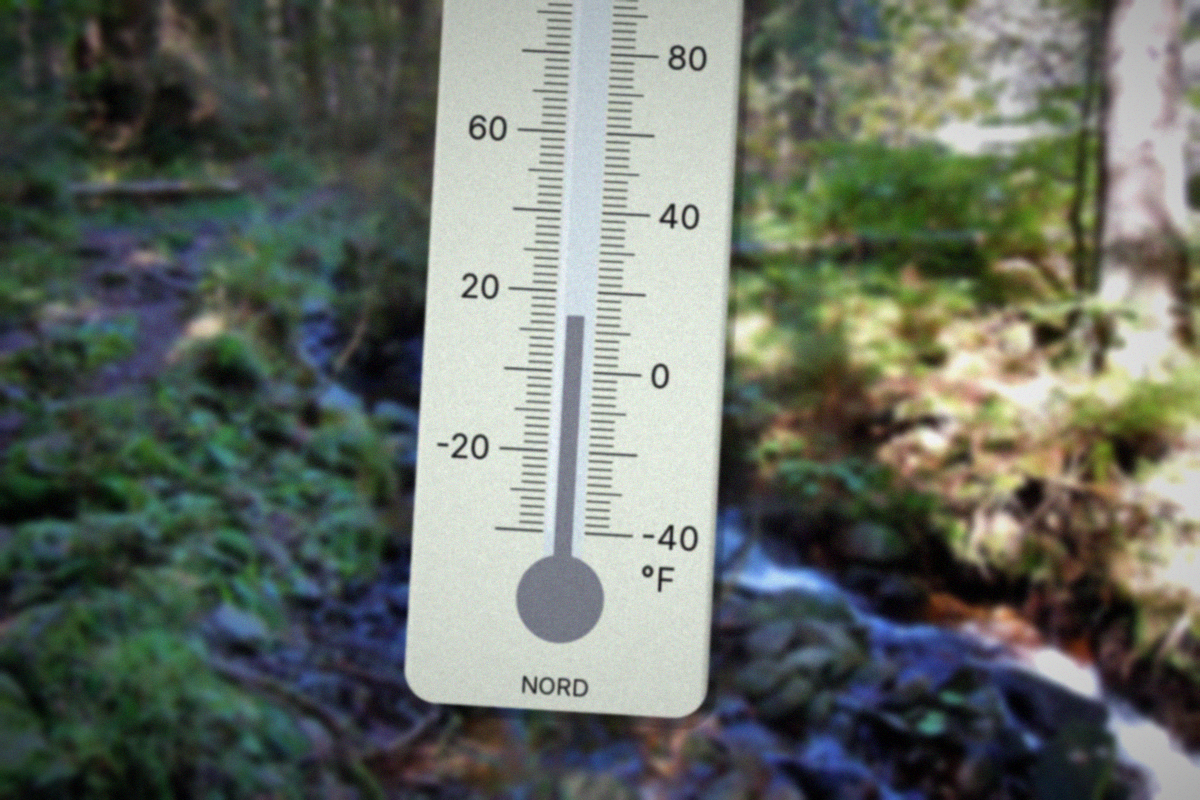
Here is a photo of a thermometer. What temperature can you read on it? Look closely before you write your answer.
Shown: 14 °F
